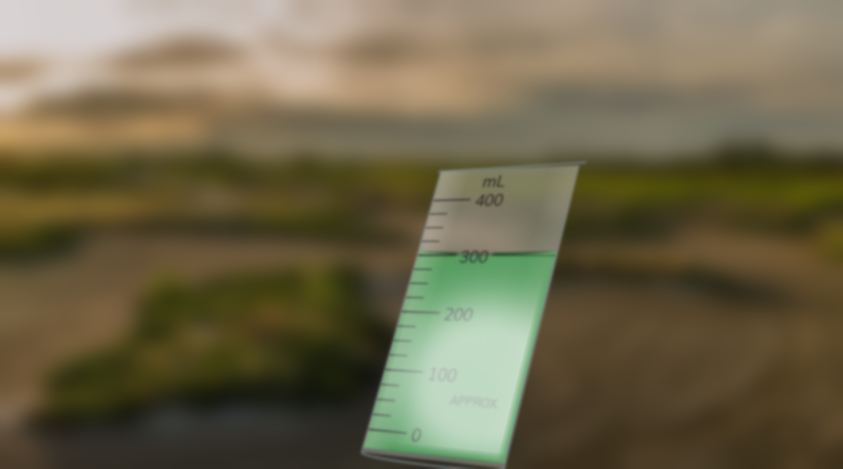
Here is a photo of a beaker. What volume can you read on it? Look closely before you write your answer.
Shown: 300 mL
